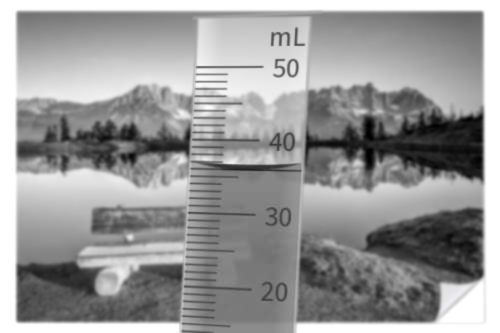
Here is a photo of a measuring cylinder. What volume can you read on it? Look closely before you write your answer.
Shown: 36 mL
